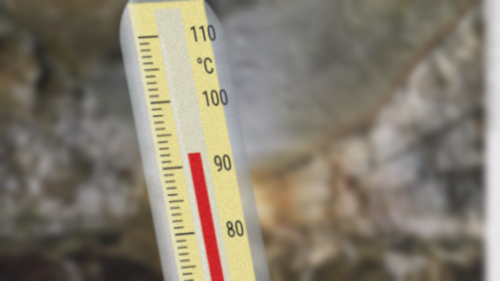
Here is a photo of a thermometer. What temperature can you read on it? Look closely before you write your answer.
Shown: 92 °C
